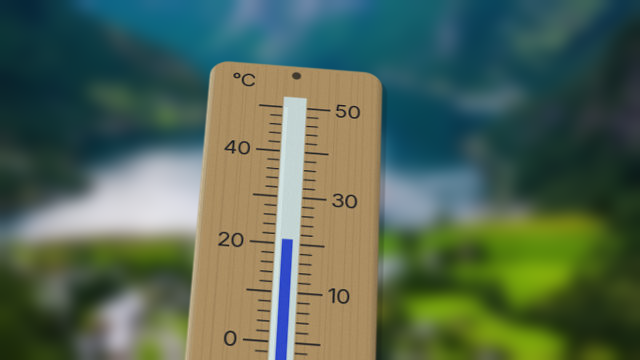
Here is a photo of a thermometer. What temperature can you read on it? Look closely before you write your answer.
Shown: 21 °C
